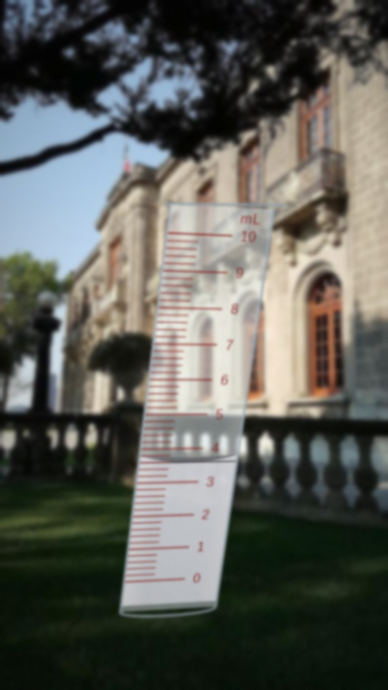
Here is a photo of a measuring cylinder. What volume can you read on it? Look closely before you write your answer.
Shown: 3.6 mL
